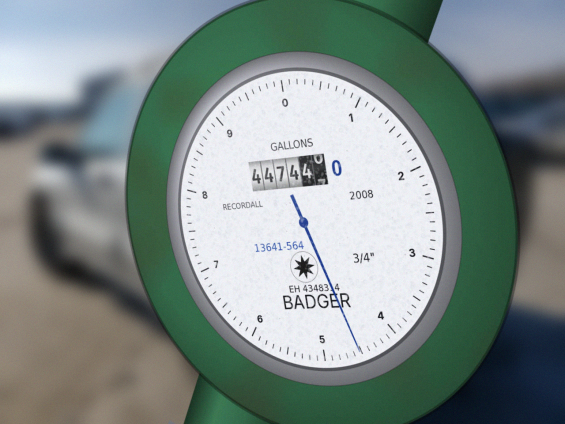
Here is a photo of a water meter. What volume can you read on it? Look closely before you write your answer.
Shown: 4474464.5 gal
